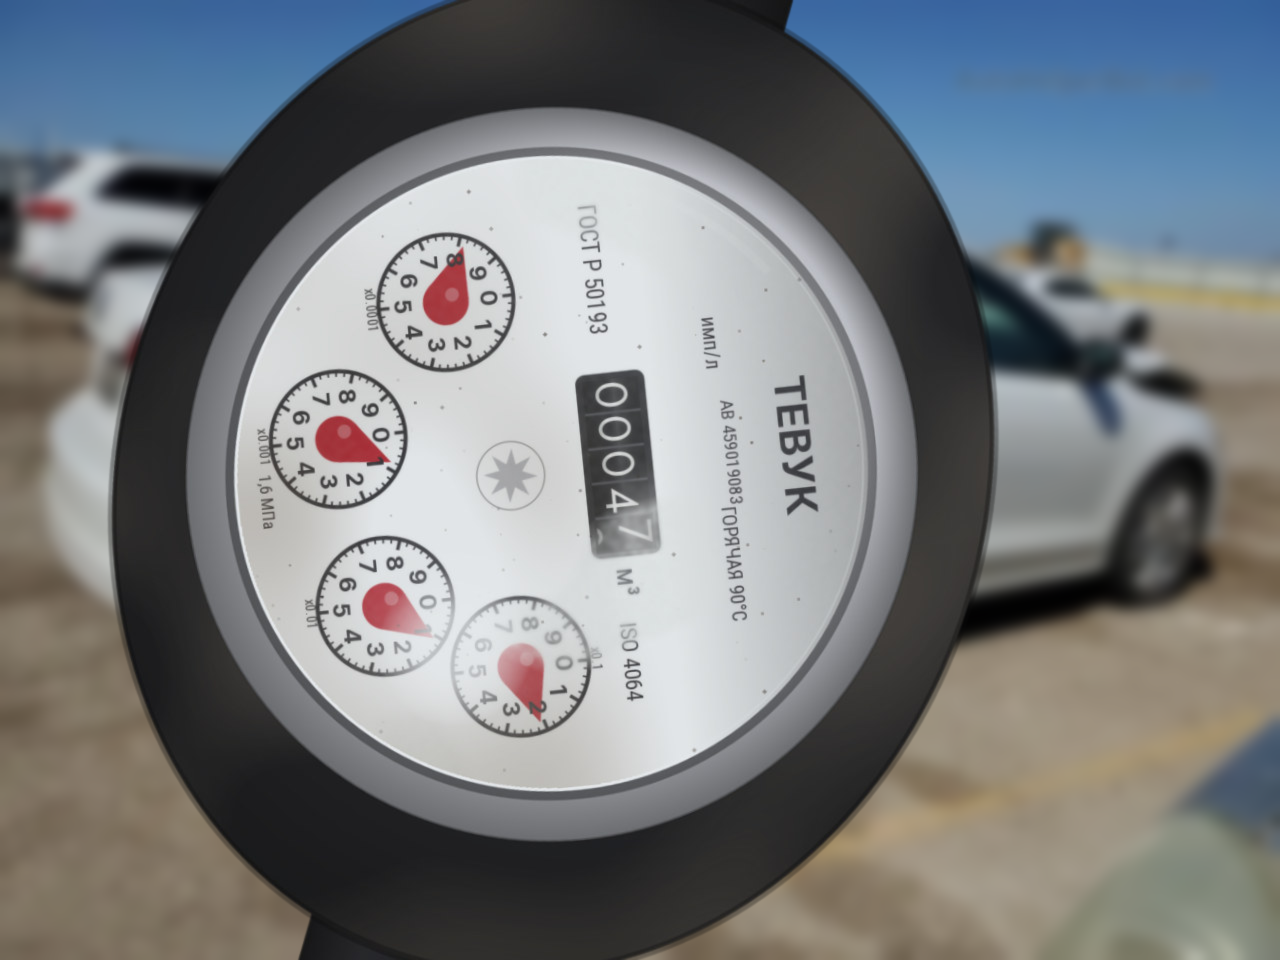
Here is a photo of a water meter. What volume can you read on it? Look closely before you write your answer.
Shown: 47.2108 m³
